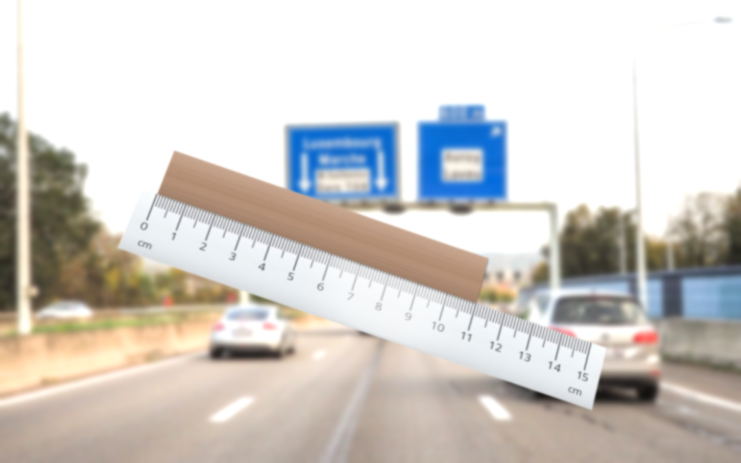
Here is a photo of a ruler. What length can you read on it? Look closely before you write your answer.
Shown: 11 cm
